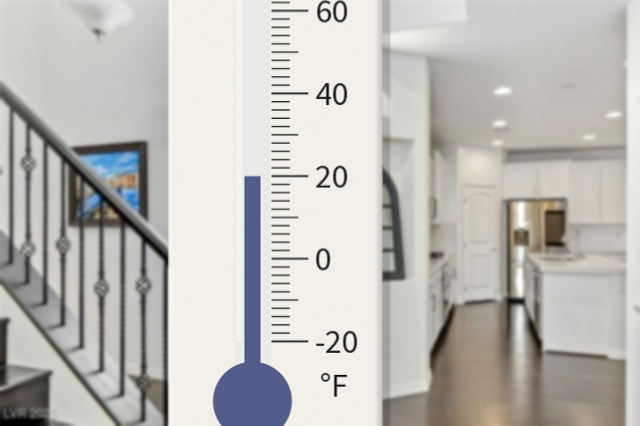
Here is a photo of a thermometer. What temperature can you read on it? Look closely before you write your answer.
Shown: 20 °F
